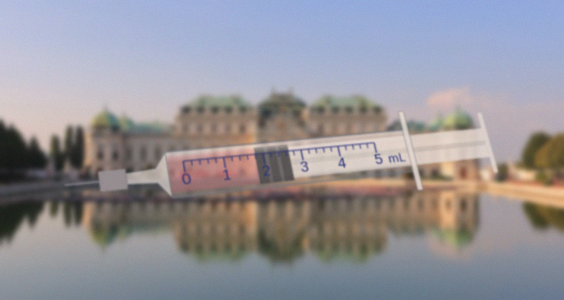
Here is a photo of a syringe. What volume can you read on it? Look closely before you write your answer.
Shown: 1.8 mL
